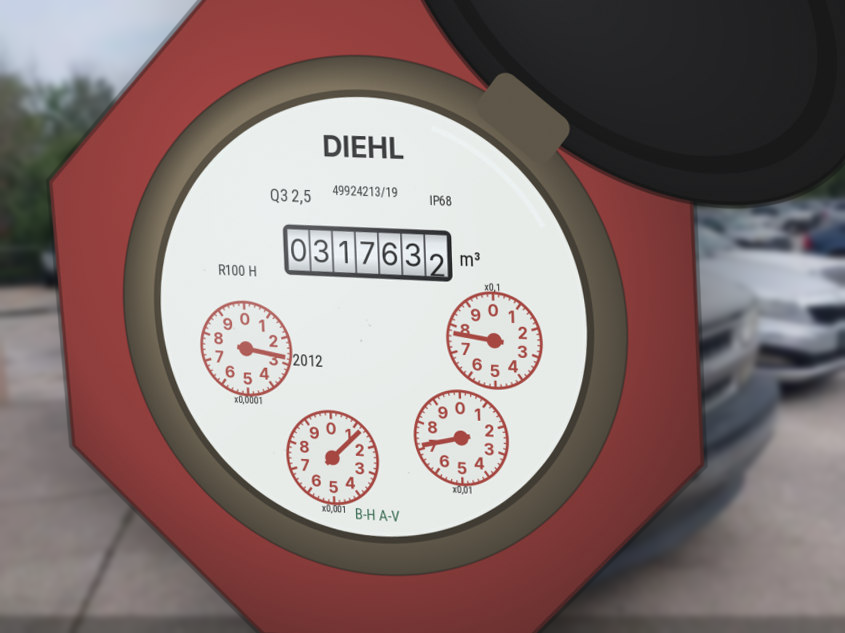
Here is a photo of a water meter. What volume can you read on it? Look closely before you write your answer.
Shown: 317631.7712 m³
